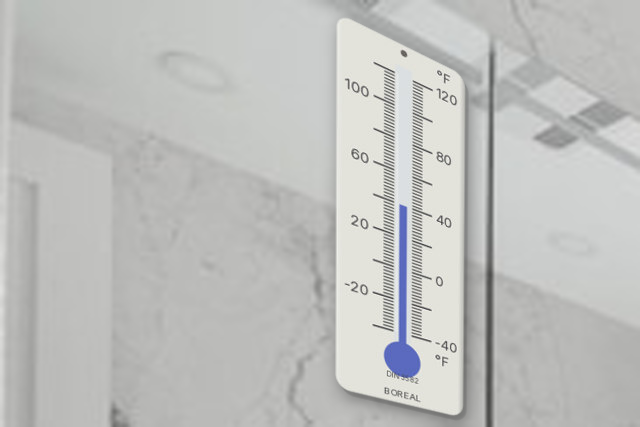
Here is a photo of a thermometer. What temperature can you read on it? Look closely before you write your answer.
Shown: 40 °F
